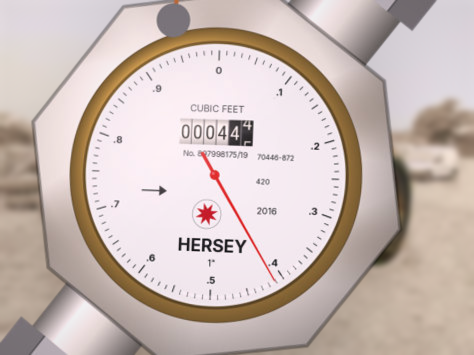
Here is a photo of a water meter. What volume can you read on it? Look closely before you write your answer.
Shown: 444.41 ft³
